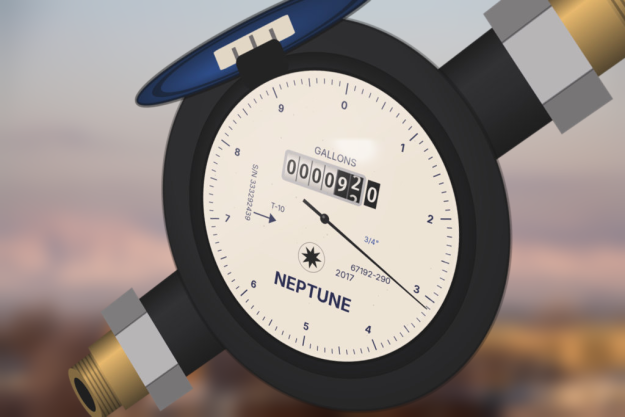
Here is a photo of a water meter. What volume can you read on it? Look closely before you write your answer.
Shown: 923.1 gal
